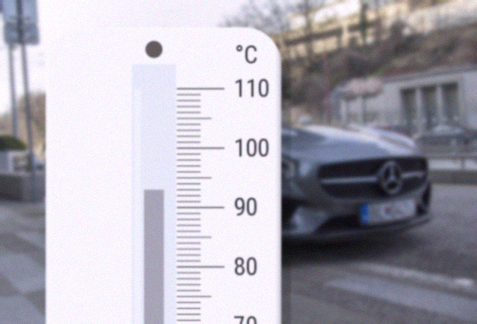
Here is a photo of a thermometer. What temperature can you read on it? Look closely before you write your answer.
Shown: 93 °C
